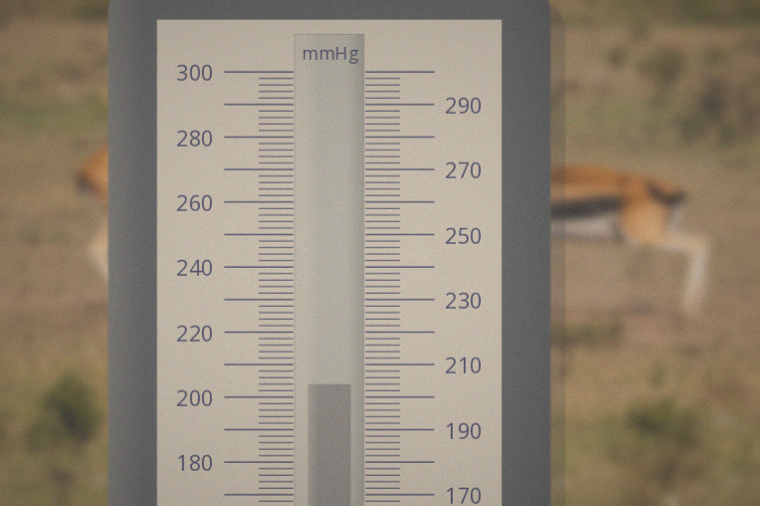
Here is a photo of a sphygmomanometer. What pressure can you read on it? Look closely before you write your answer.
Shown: 204 mmHg
